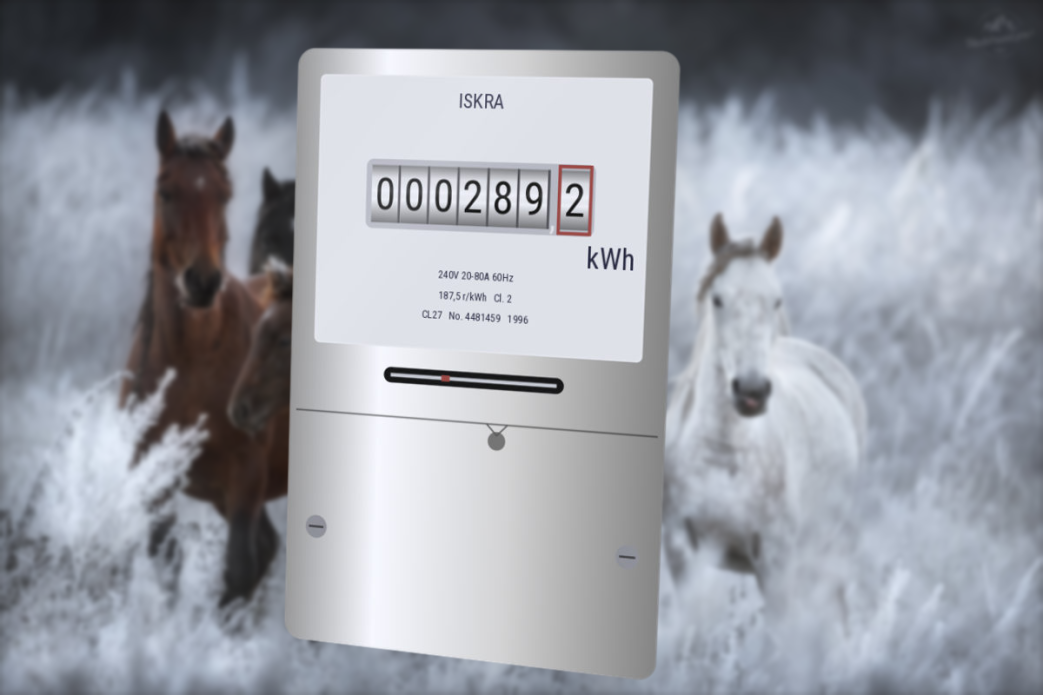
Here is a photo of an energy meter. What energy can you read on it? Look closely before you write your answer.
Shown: 289.2 kWh
